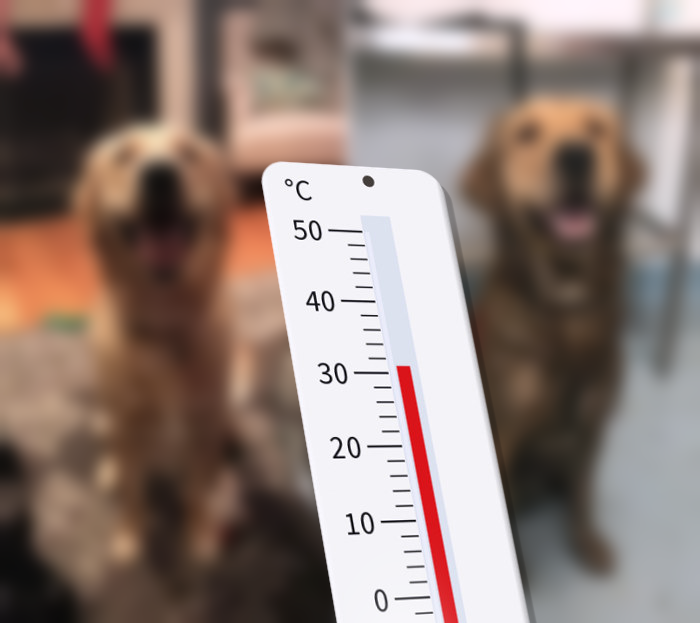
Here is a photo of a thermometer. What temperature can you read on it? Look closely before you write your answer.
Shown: 31 °C
